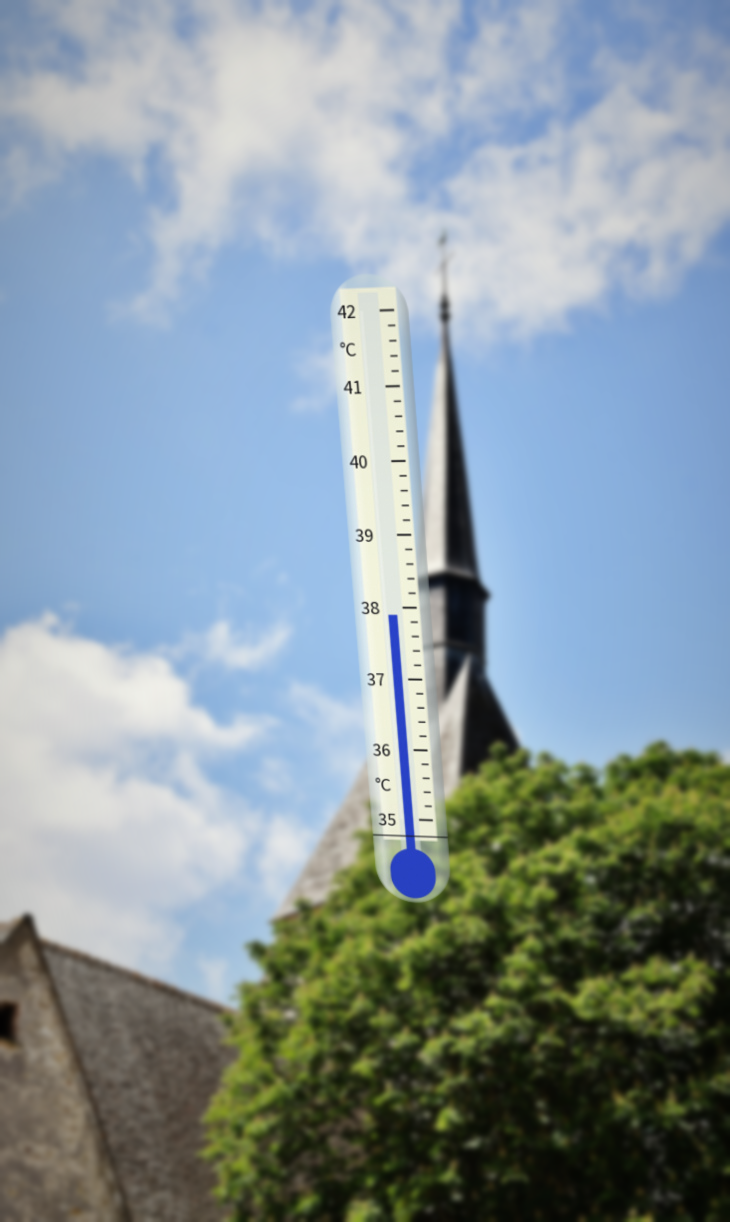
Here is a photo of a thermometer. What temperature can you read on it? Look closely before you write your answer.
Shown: 37.9 °C
